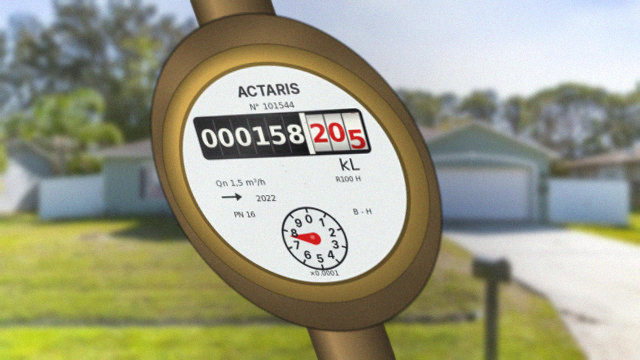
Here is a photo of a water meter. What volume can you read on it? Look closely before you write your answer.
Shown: 158.2047 kL
